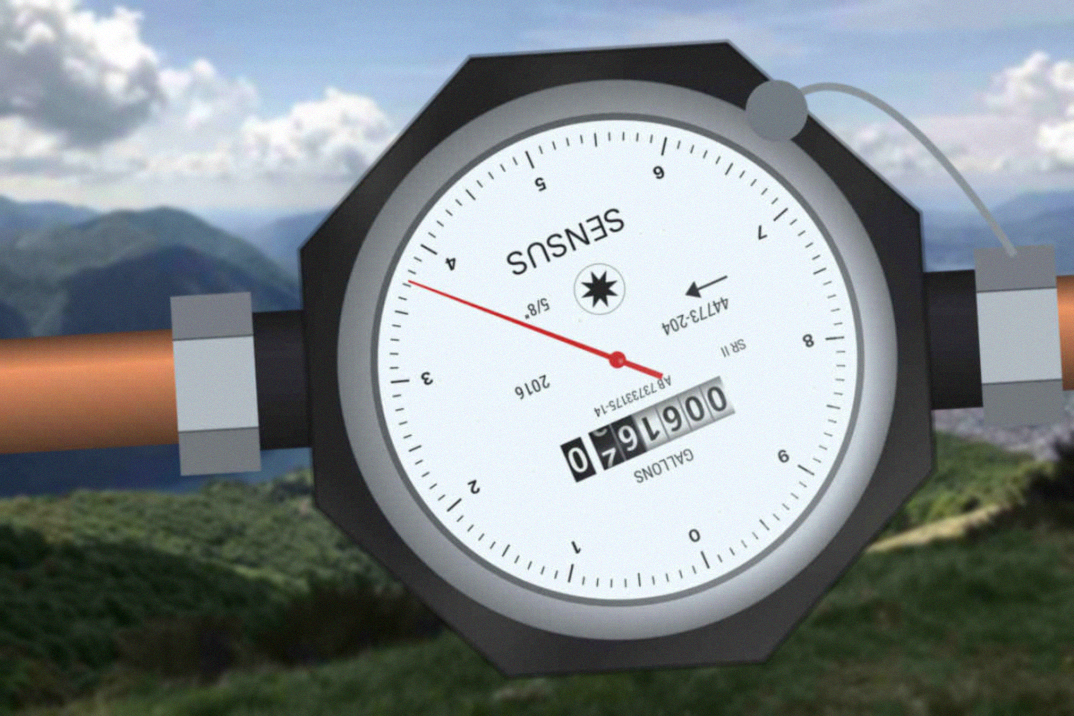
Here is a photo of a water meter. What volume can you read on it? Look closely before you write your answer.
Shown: 61623.7 gal
